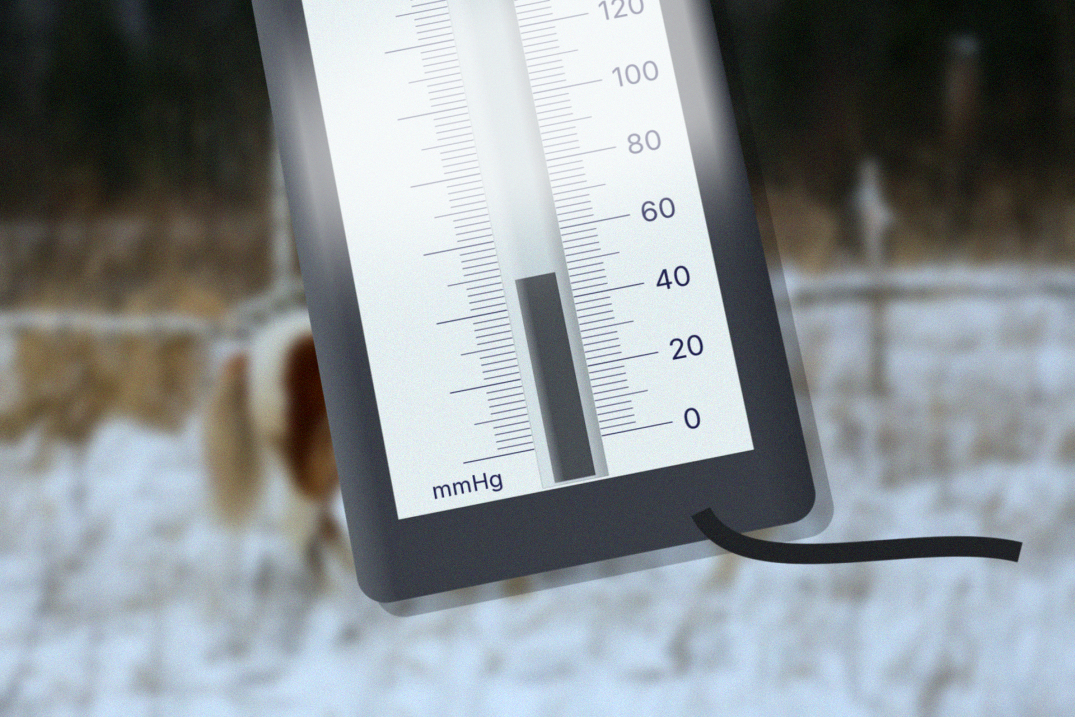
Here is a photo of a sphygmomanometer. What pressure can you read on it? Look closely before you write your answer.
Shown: 48 mmHg
